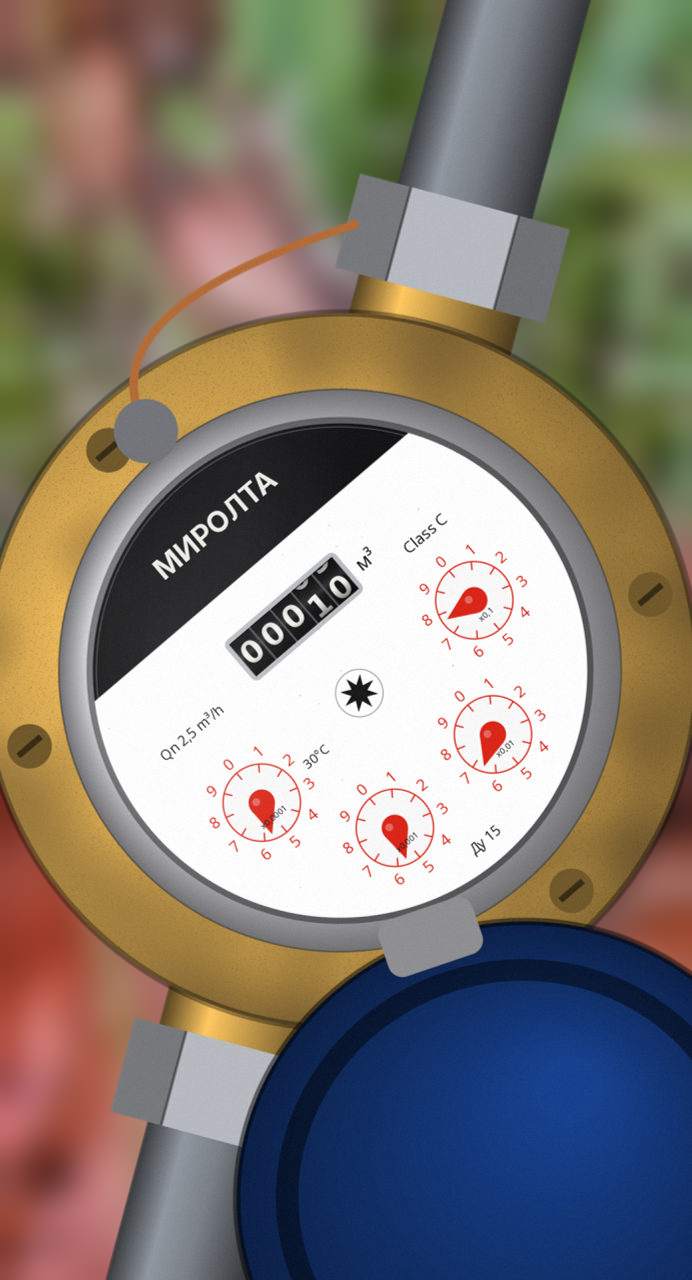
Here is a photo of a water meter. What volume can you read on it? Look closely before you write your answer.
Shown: 9.7655 m³
